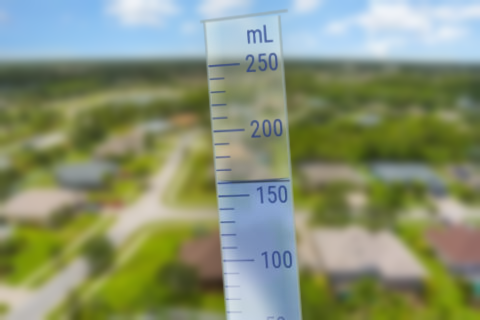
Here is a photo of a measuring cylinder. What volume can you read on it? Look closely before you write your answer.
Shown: 160 mL
